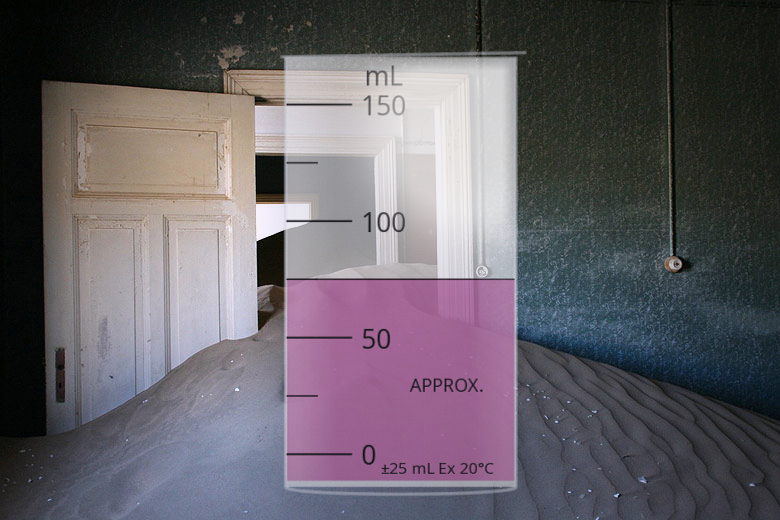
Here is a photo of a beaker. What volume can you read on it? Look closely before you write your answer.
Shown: 75 mL
